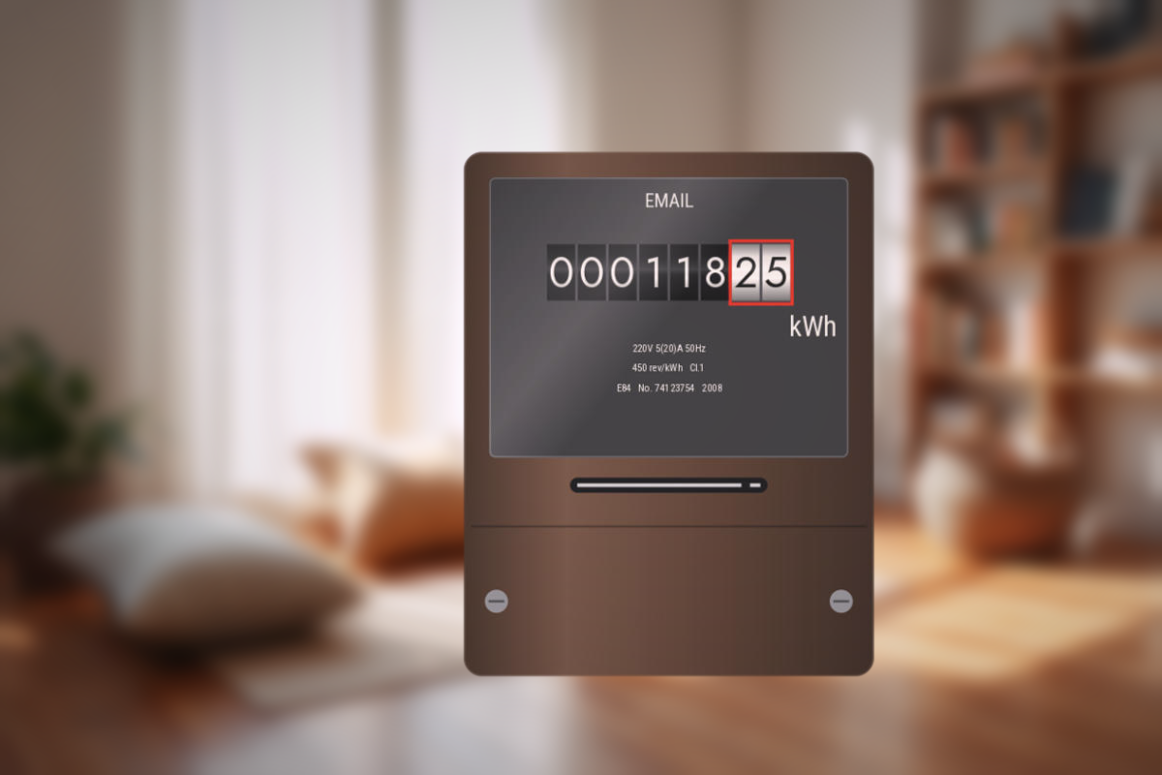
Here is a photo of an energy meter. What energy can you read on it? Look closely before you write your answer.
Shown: 118.25 kWh
